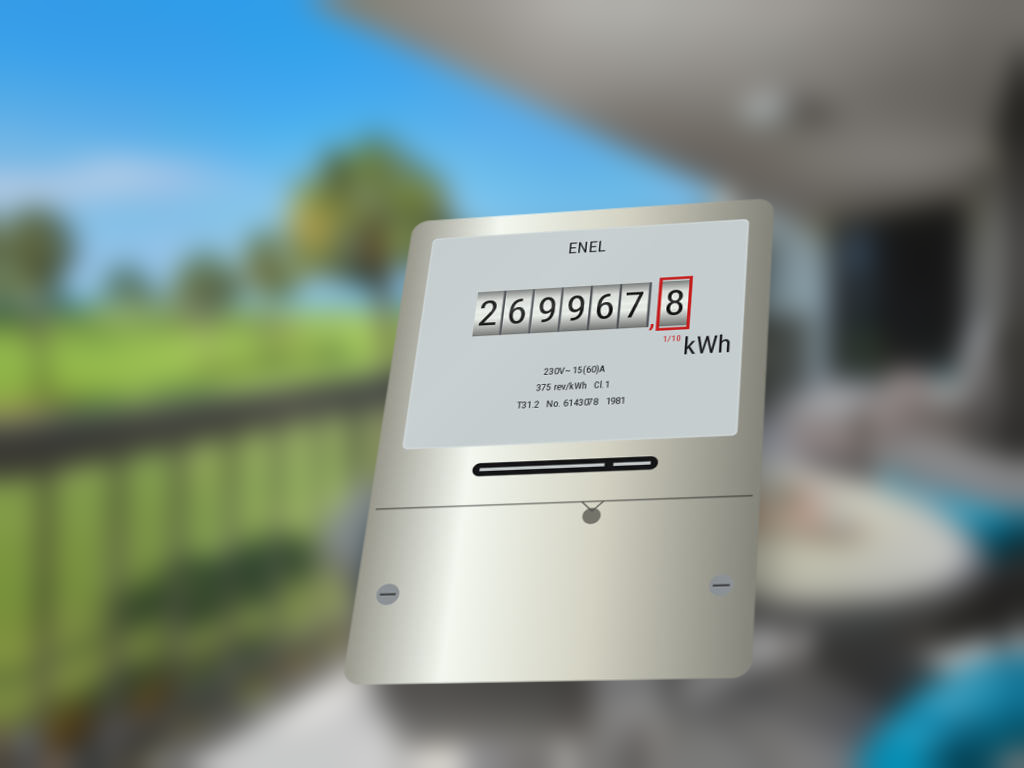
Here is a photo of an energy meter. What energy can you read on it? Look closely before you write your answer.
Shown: 269967.8 kWh
